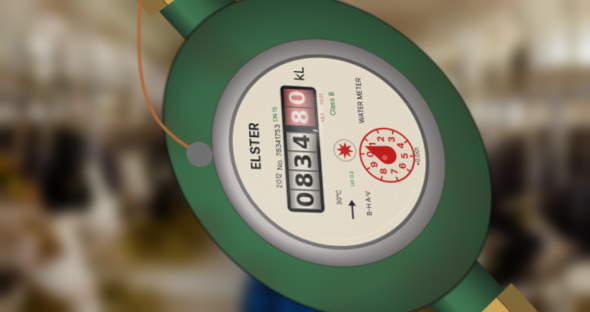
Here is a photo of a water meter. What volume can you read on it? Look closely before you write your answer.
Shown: 834.800 kL
